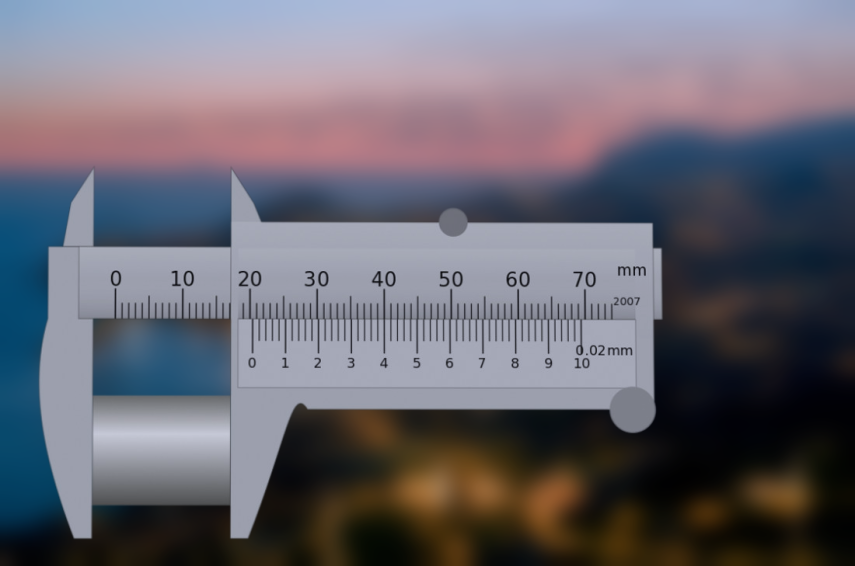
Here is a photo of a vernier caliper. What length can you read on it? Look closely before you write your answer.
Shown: 20.4 mm
